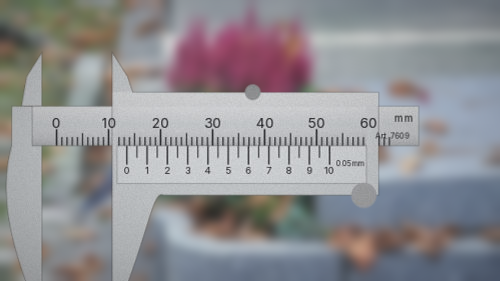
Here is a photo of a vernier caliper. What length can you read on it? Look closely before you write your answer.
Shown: 13.5 mm
